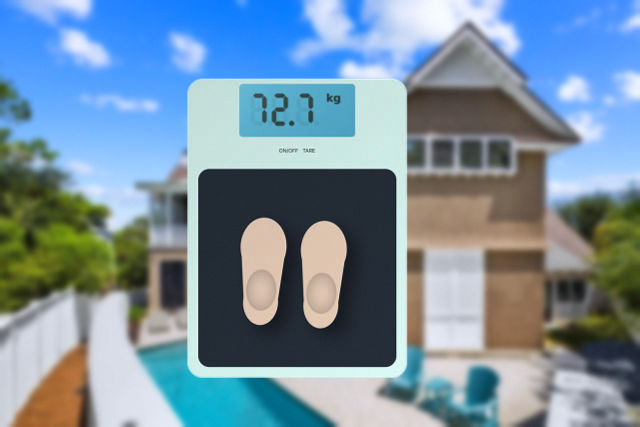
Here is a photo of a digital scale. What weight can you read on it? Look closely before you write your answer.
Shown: 72.7 kg
